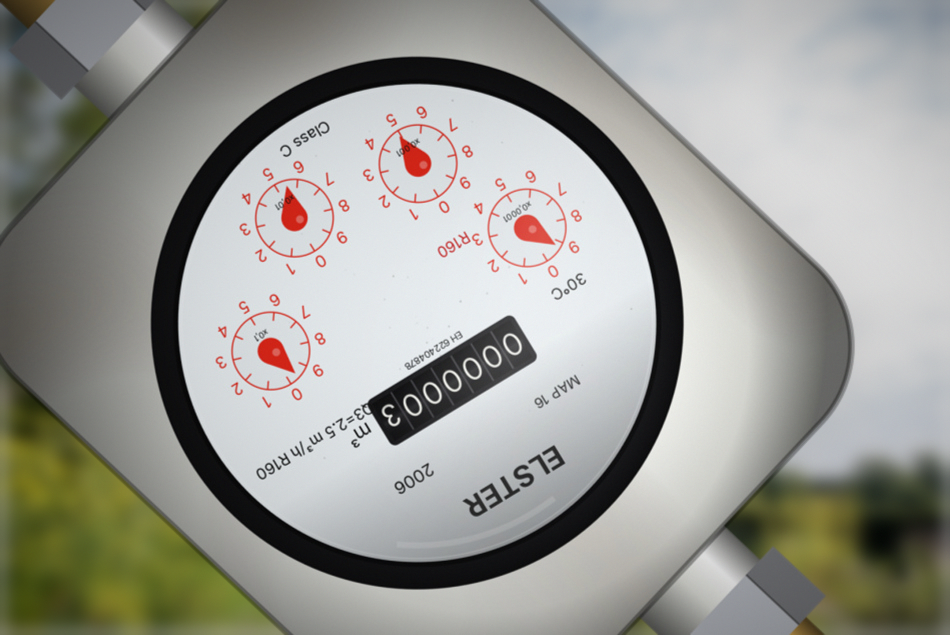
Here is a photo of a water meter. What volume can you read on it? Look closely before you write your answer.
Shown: 2.9549 m³
